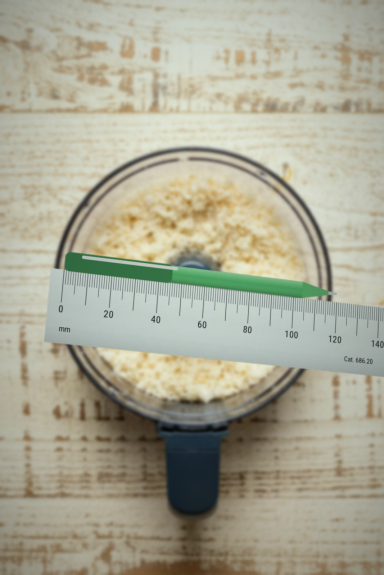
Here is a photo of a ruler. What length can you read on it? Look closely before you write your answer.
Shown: 120 mm
